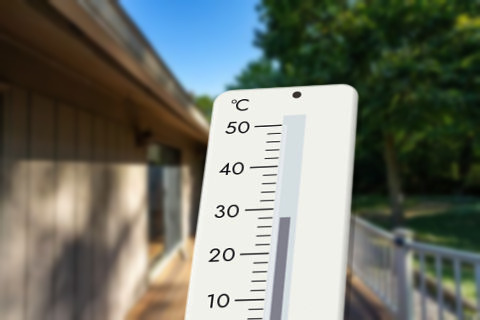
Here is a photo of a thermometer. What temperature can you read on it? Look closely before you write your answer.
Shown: 28 °C
